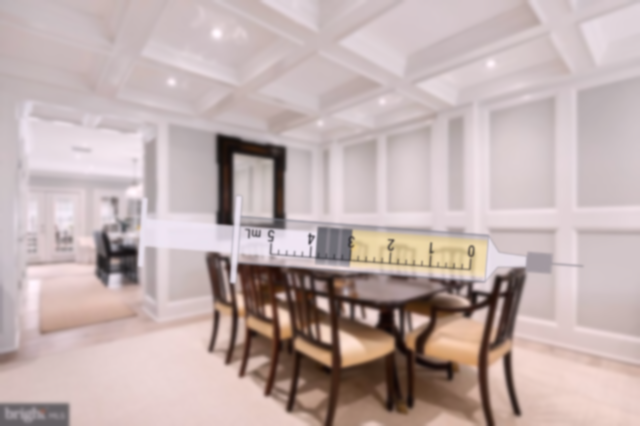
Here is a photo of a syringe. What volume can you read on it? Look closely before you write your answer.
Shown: 3 mL
